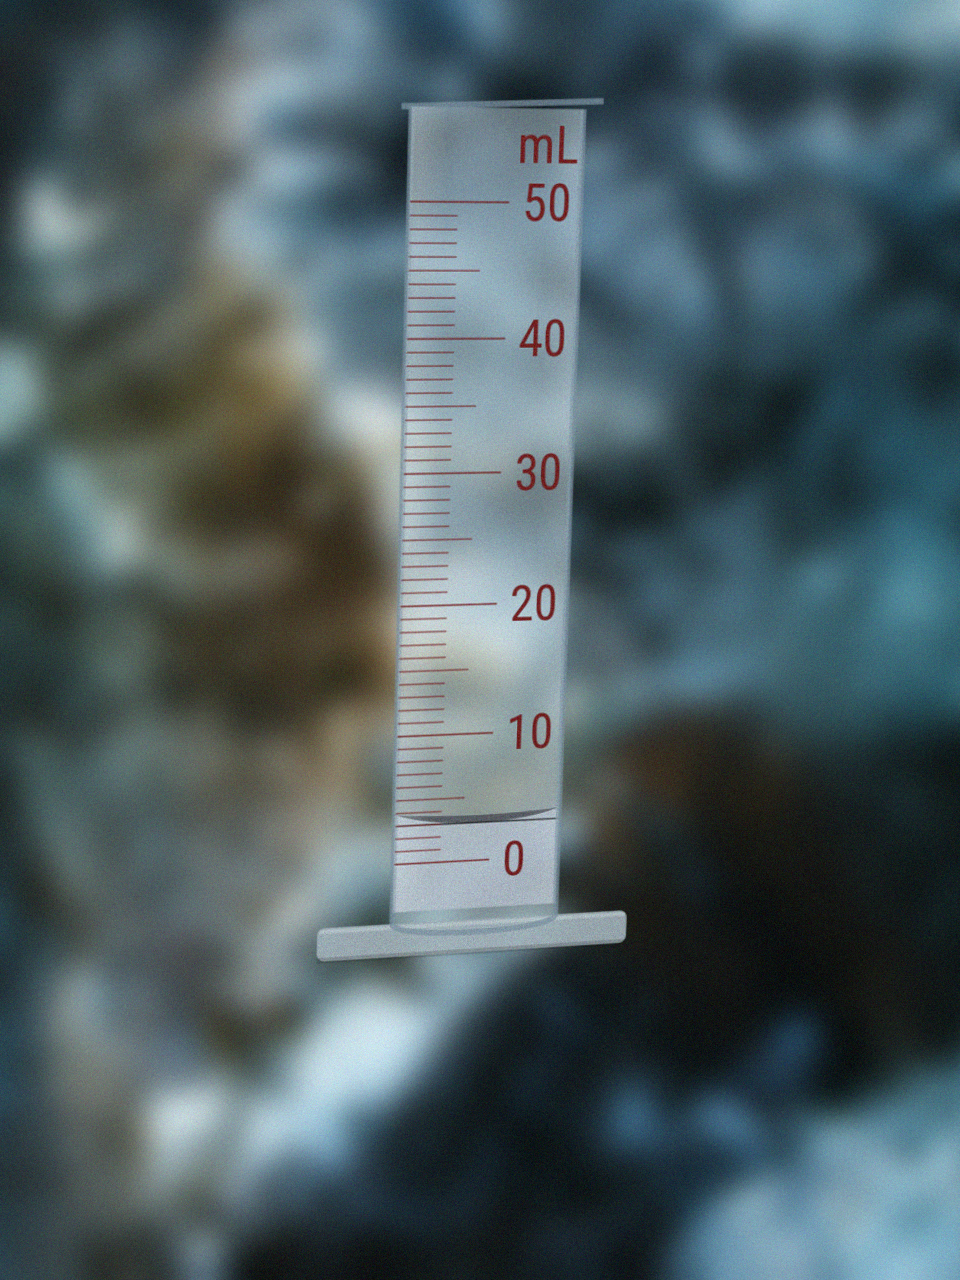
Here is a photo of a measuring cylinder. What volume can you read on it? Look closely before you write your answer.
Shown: 3 mL
